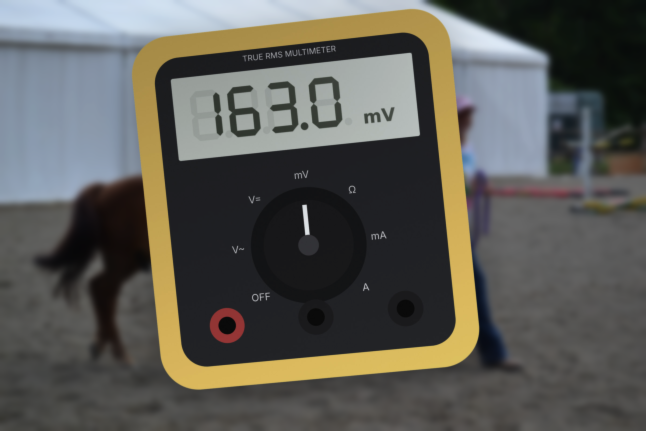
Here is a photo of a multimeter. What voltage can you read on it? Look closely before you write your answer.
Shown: 163.0 mV
